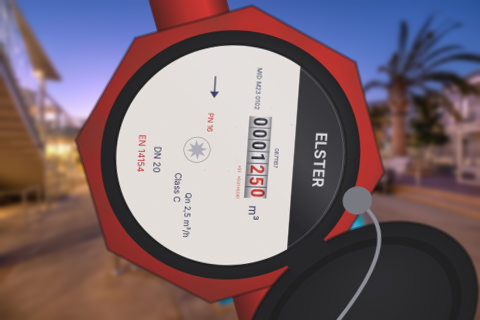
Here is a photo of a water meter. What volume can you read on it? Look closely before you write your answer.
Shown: 1.250 m³
